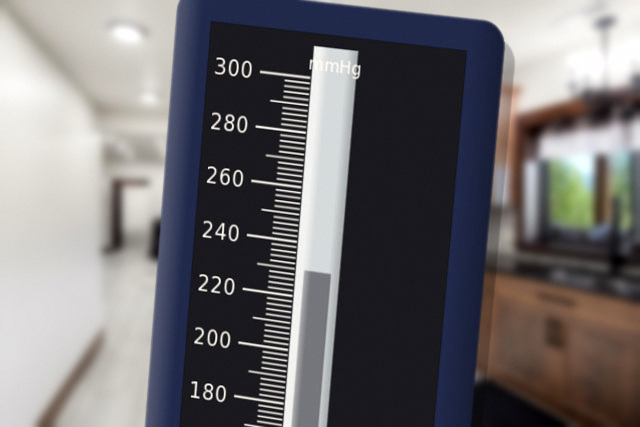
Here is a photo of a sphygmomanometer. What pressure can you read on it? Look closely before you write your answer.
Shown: 230 mmHg
